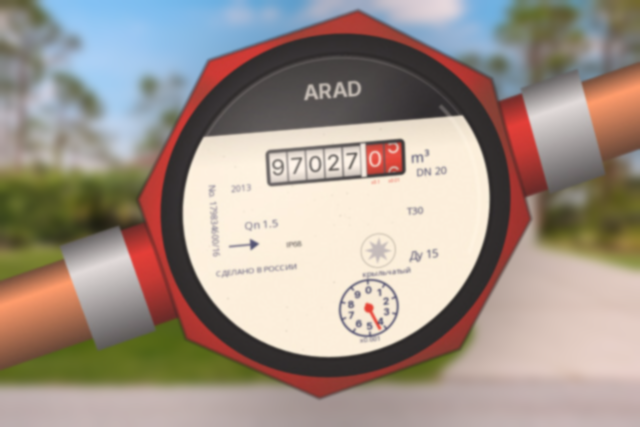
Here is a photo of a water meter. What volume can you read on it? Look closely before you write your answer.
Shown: 97027.054 m³
